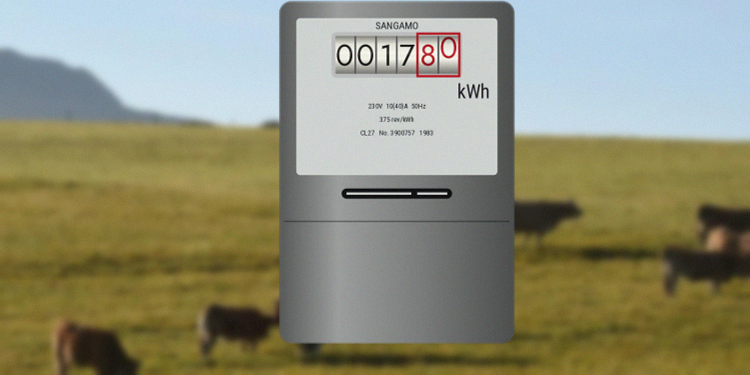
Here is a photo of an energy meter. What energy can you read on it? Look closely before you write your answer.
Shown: 17.80 kWh
